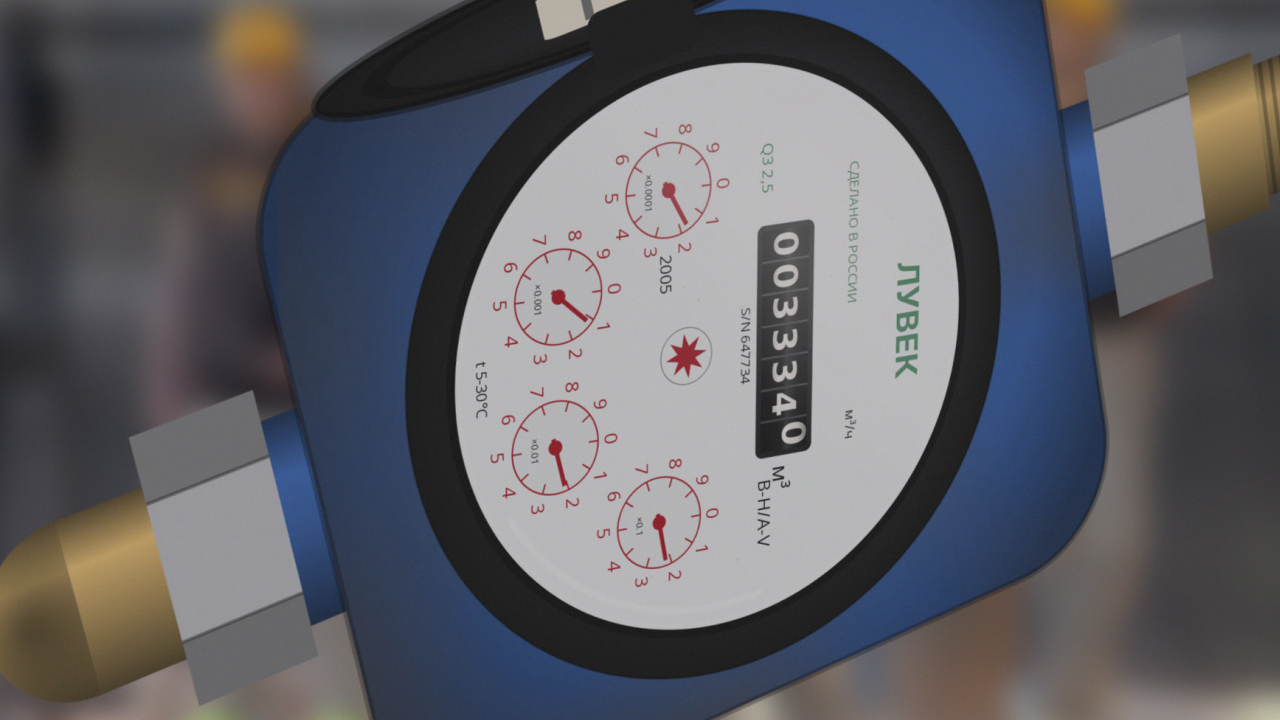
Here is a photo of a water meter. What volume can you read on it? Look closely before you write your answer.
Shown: 33340.2211 m³
